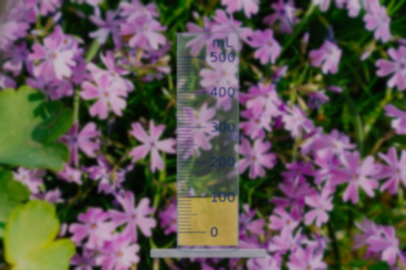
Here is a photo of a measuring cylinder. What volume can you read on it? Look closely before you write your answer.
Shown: 100 mL
